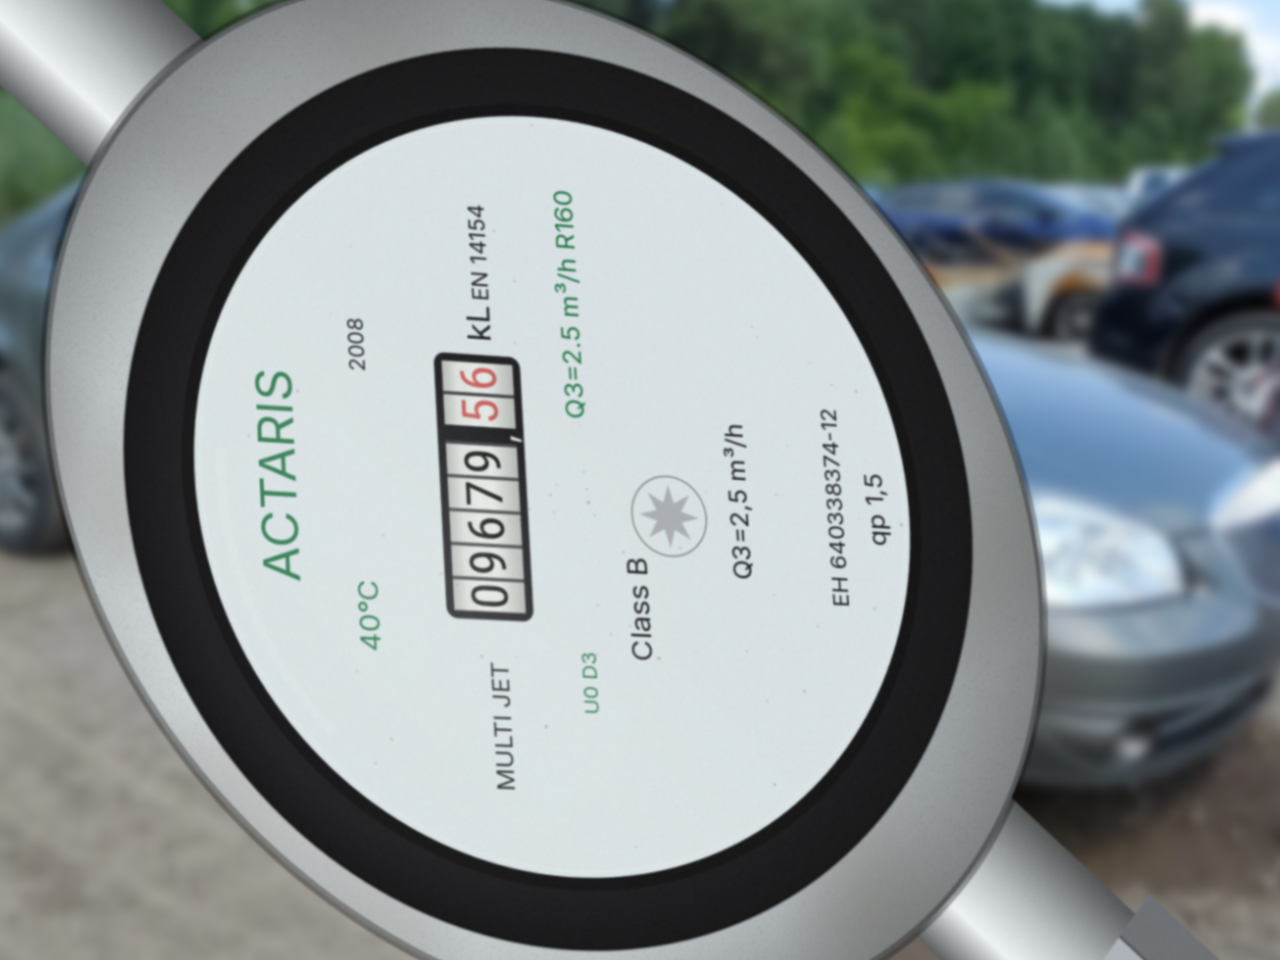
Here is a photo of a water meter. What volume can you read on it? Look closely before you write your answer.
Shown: 9679.56 kL
